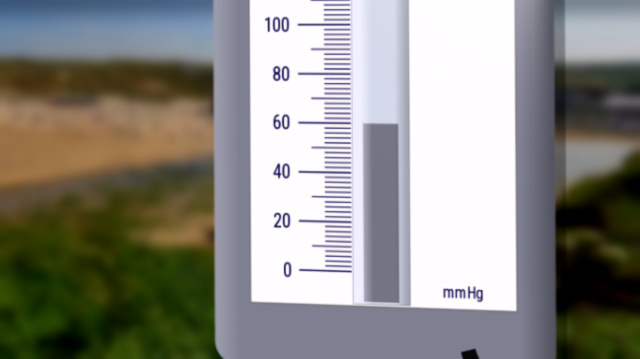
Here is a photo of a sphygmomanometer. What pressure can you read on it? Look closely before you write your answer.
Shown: 60 mmHg
